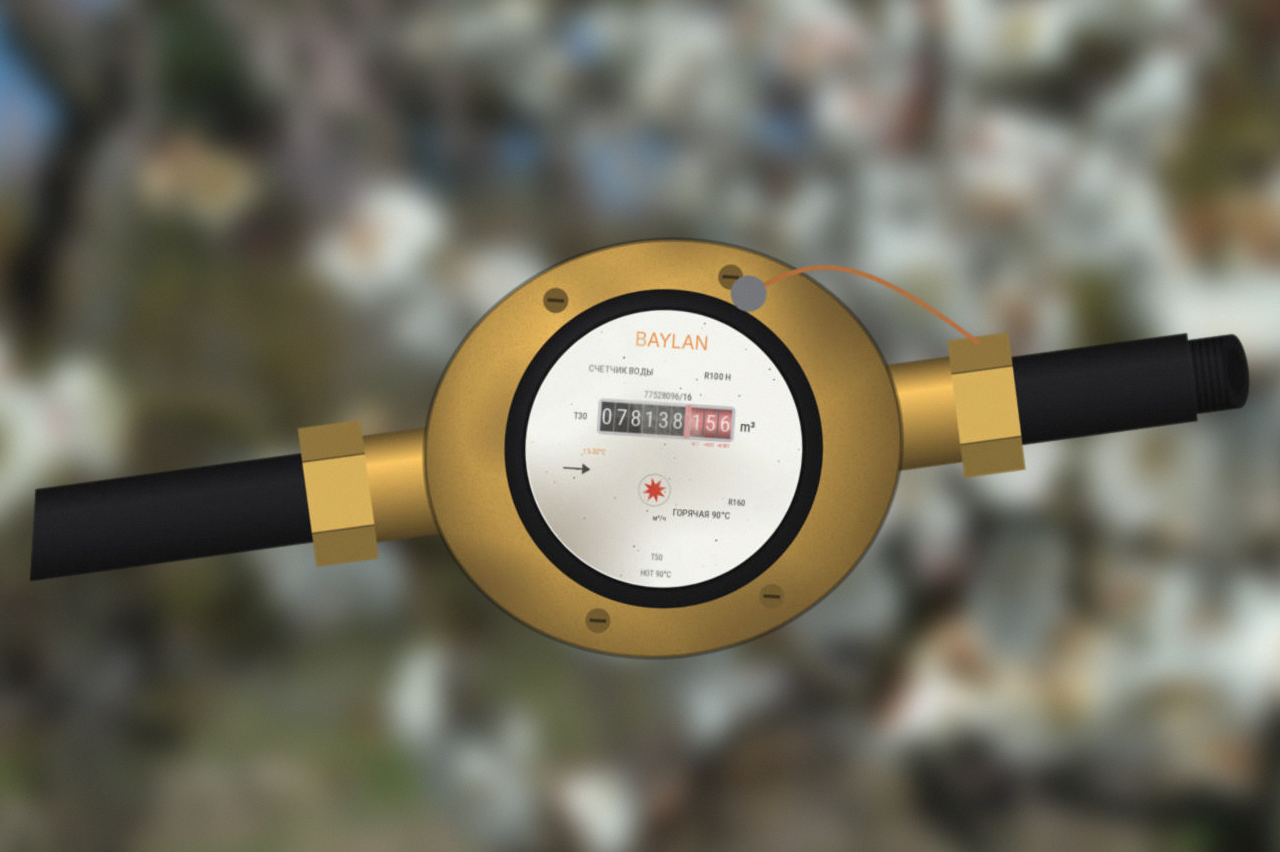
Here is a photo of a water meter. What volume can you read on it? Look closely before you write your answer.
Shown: 78138.156 m³
